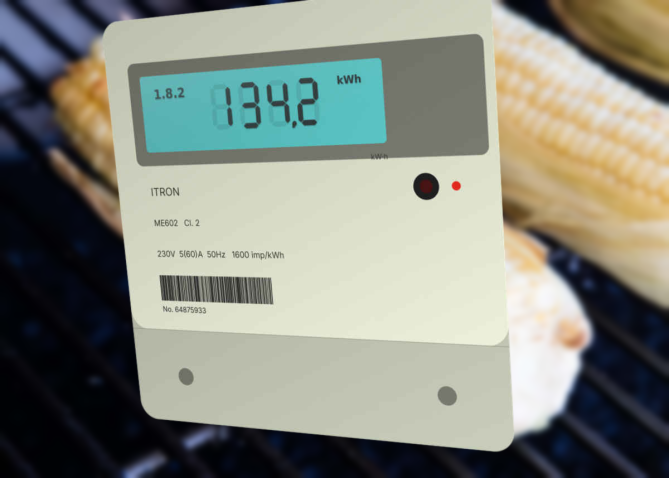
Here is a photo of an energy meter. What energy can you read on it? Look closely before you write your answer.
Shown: 134.2 kWh
